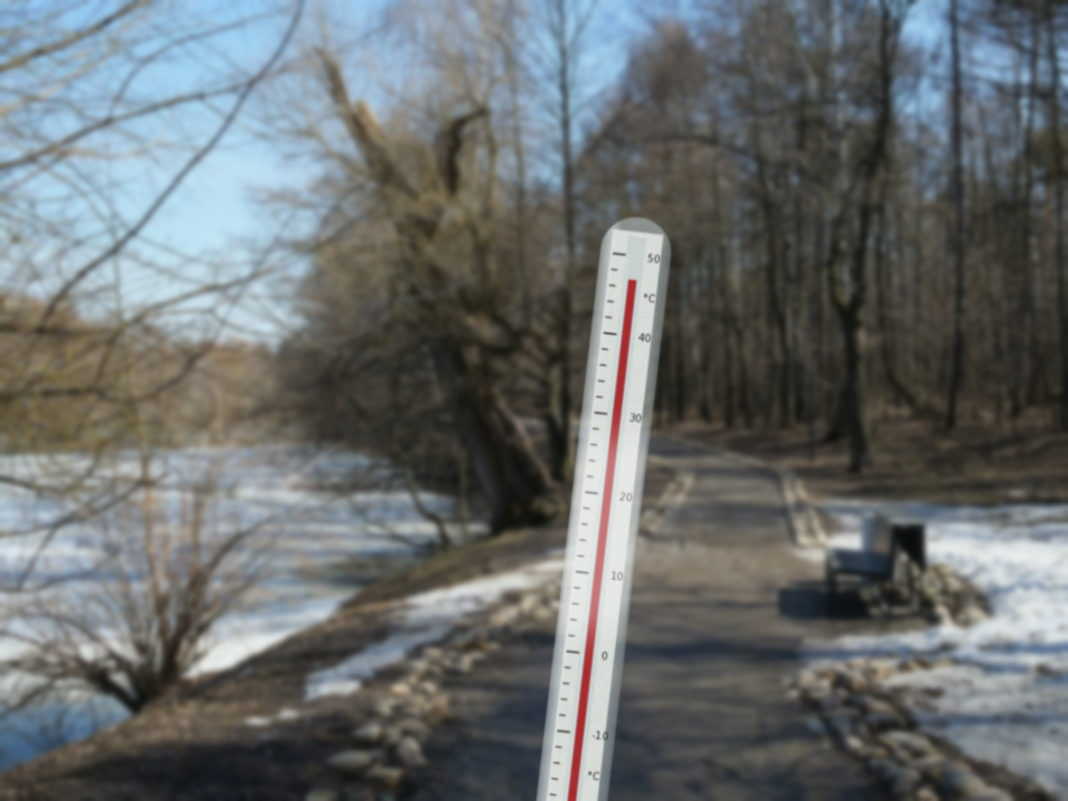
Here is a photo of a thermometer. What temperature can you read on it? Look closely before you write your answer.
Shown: 47 °C
